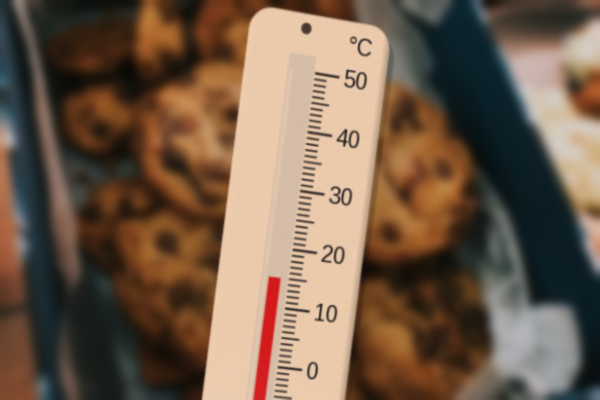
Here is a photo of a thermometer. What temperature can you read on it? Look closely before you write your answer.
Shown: 15 °C
